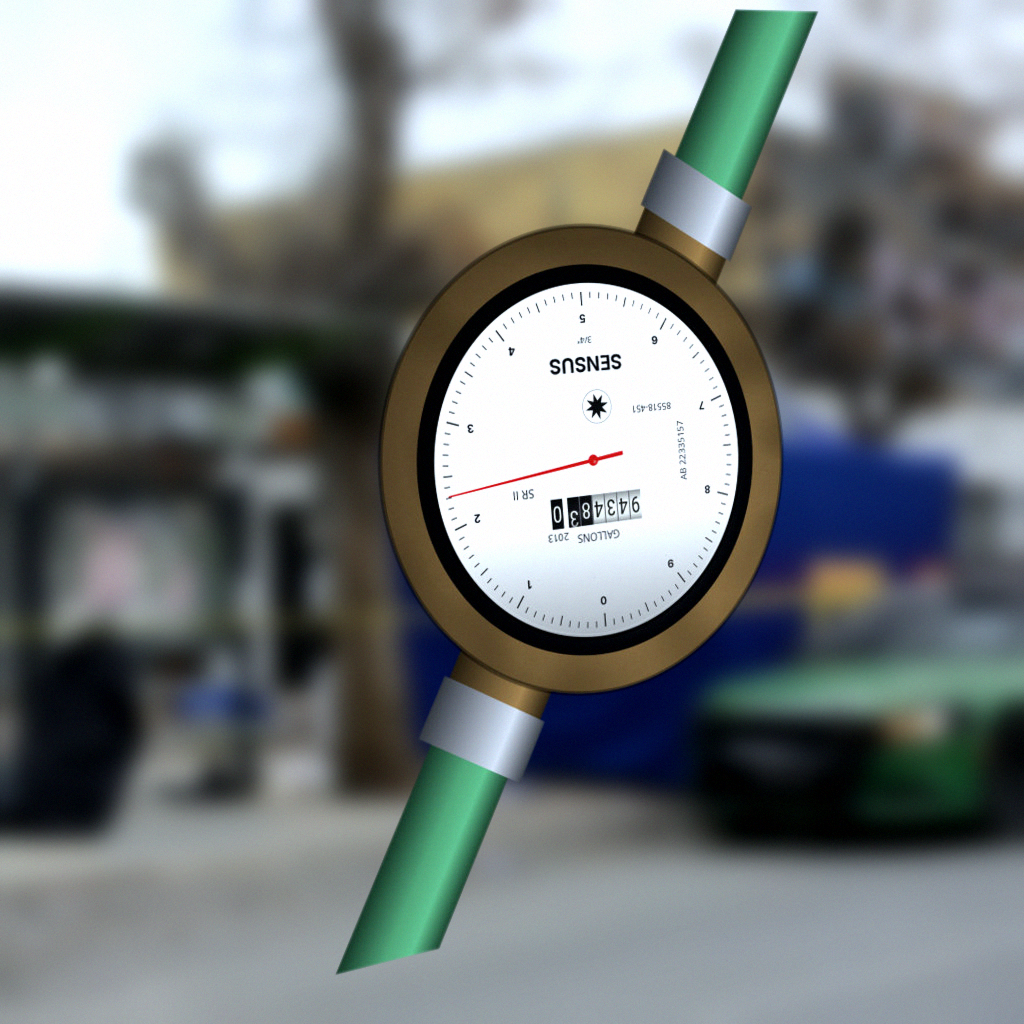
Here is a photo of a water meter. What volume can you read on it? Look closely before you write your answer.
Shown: 9434832.3 gal
